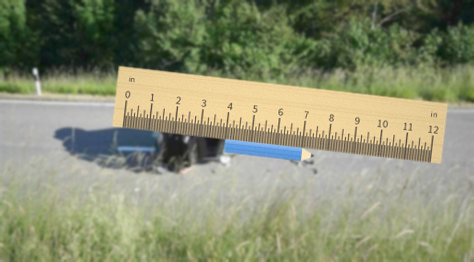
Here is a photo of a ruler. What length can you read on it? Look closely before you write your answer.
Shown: 3.5 in
